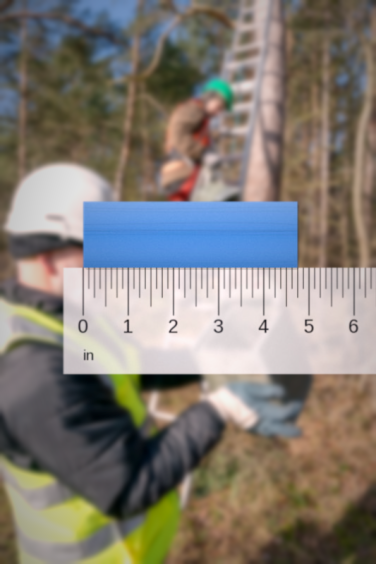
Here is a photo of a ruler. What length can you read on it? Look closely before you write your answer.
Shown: 4.75 in
